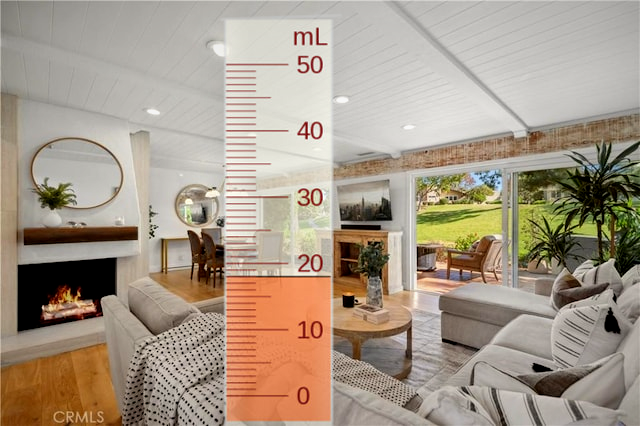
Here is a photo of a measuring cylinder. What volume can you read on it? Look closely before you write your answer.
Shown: 18 mL
